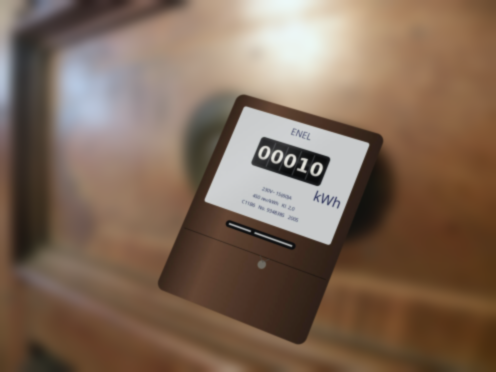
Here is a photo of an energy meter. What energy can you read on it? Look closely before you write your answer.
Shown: 10 kWh
